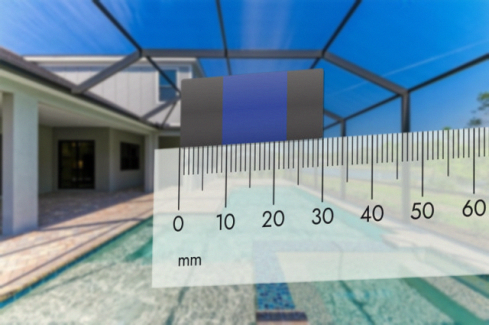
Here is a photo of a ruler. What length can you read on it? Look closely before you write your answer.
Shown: 30 mm
